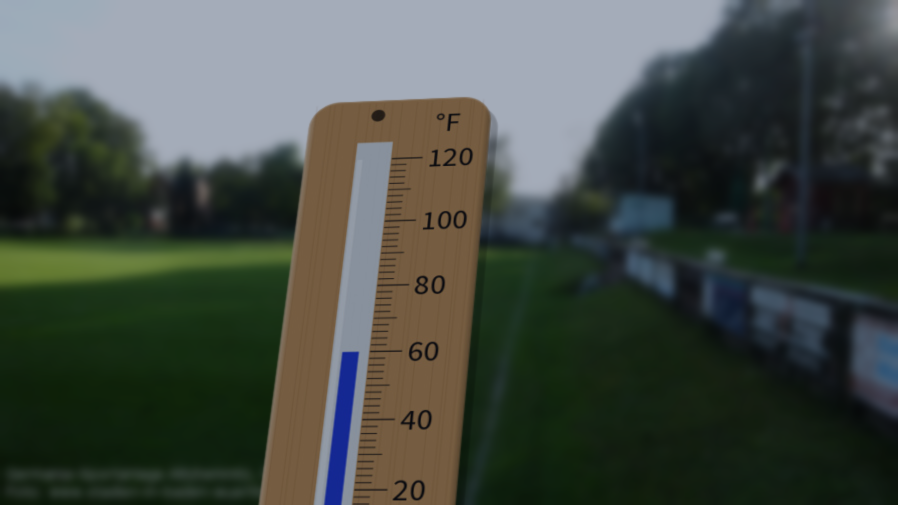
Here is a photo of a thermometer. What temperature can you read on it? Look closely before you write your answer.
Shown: 60 °F
